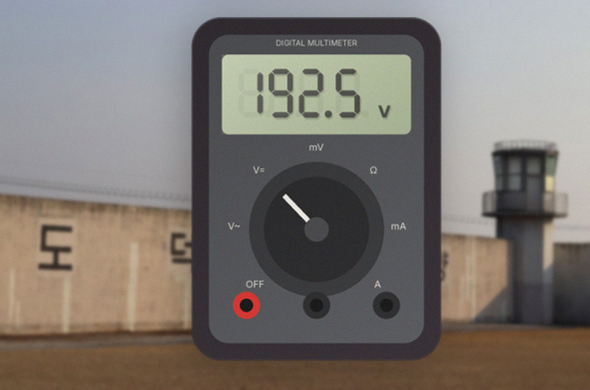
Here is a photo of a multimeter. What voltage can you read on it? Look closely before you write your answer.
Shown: 192.5 V
